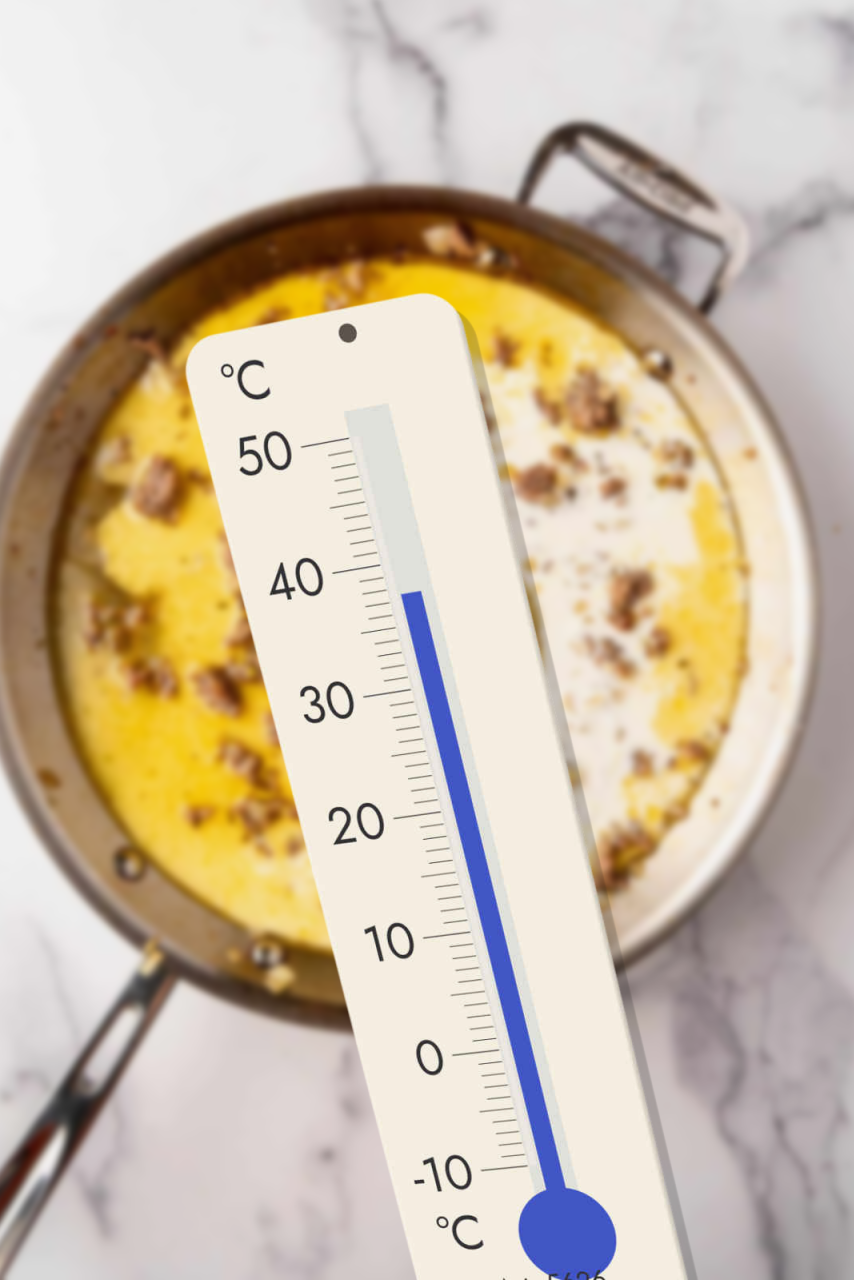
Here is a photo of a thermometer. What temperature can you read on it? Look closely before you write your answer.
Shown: 37.5 °C
